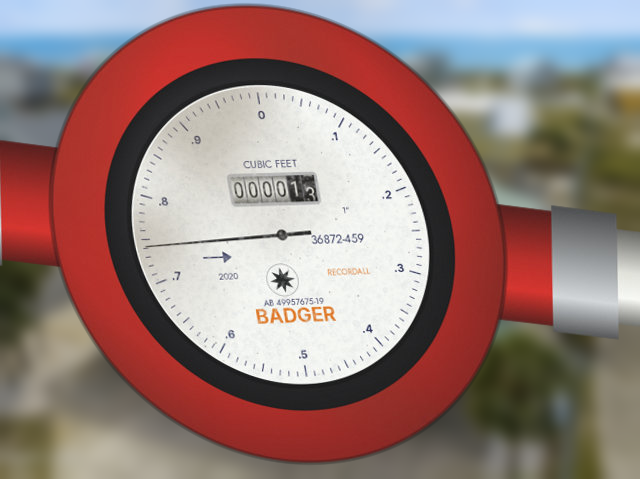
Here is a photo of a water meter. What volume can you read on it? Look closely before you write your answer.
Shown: 12.74 ft³
